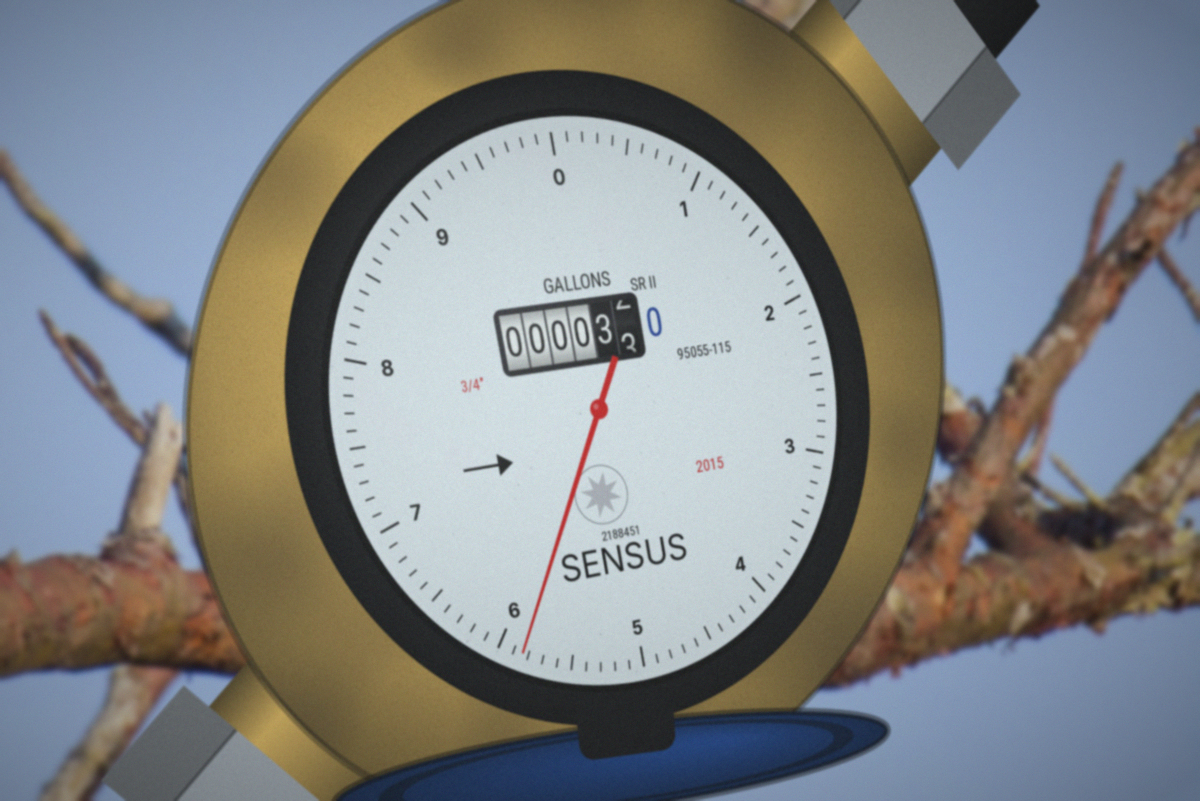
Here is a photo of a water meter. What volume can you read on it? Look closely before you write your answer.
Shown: 325.8 gal
